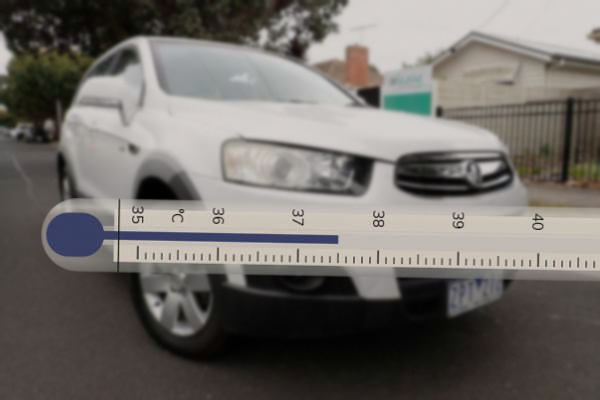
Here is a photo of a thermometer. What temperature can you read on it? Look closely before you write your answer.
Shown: 37.5 °C
